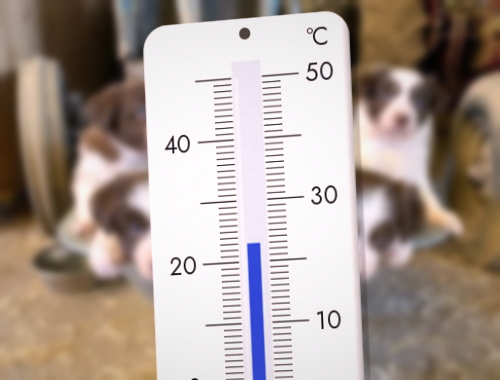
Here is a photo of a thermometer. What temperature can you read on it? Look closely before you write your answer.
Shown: 23 °C
